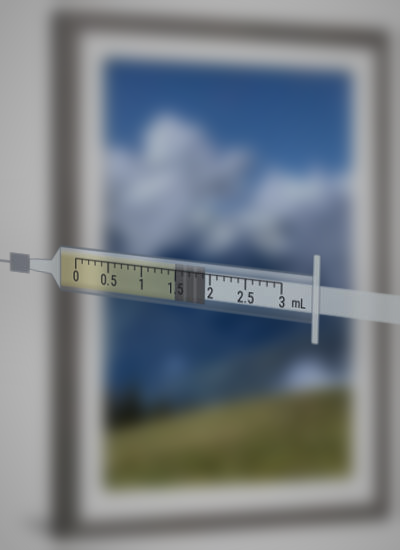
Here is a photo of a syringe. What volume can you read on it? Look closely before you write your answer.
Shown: 1.5 mL
